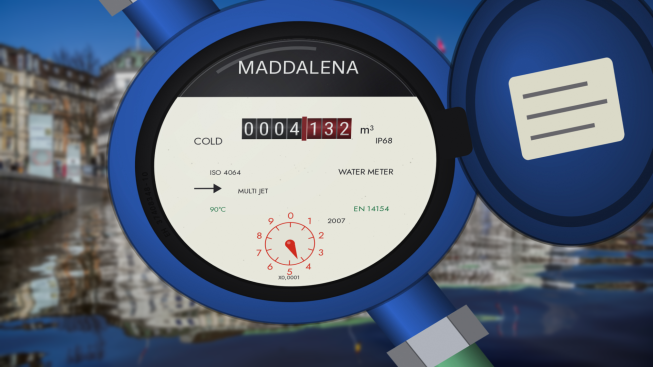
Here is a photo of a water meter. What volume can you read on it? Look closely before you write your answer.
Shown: 4.1324 m³
